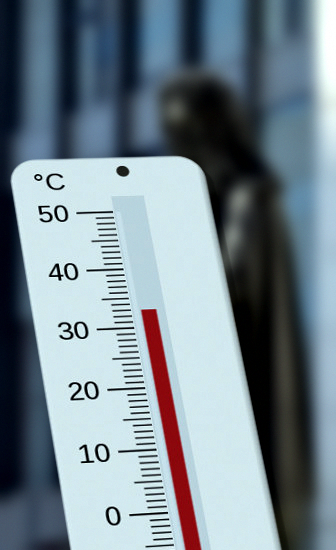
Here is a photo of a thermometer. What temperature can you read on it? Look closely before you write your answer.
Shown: 33 °C
